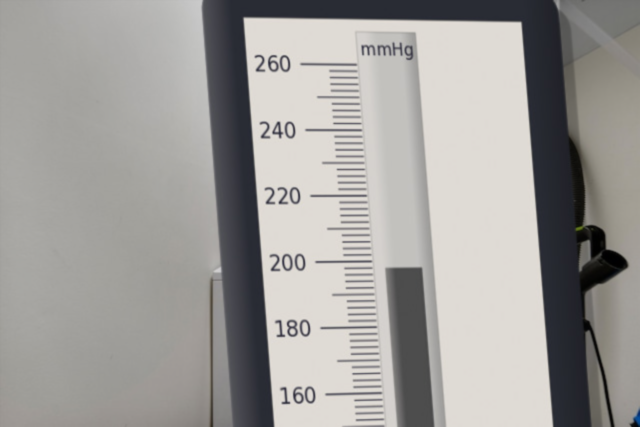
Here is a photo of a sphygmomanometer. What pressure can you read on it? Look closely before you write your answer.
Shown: 198 mmHg
